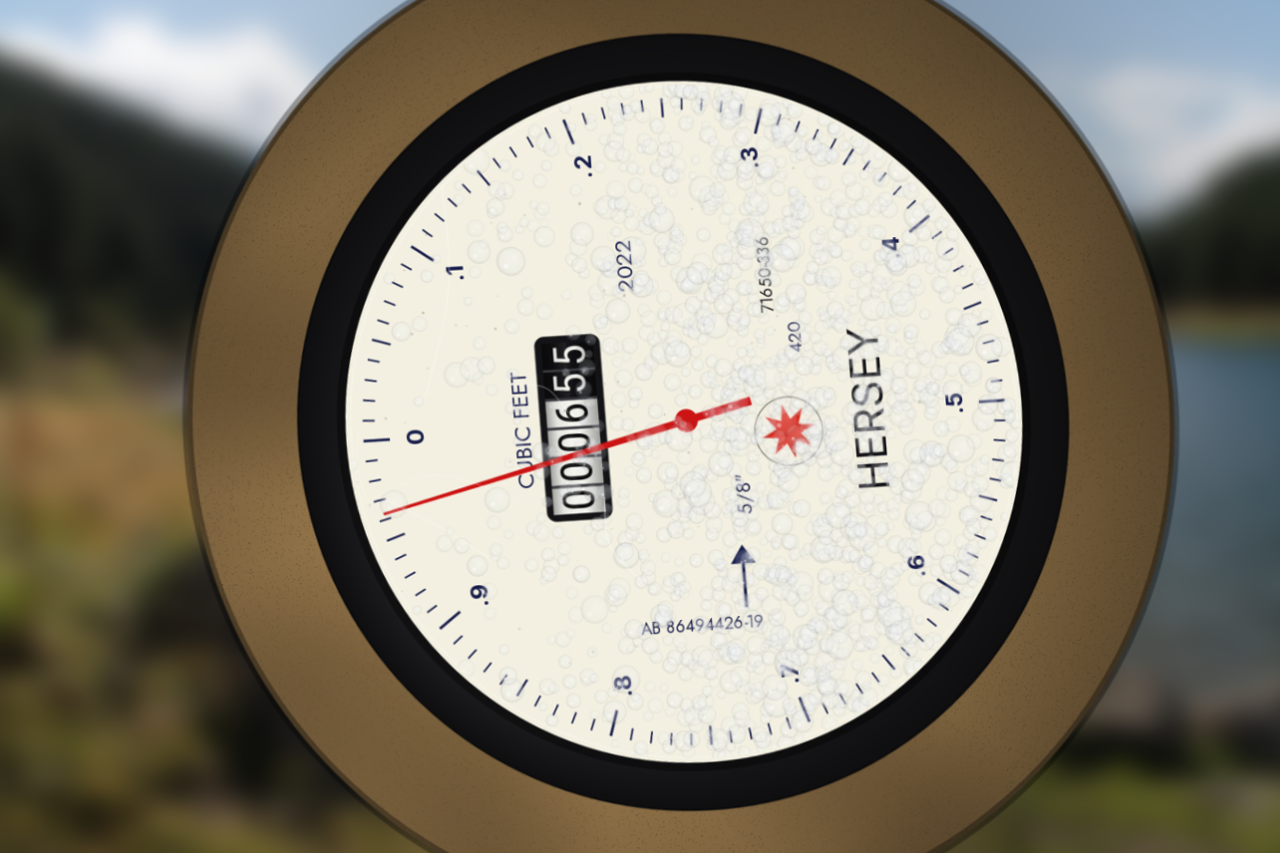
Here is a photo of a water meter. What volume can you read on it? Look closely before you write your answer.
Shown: 654.96 ft³
